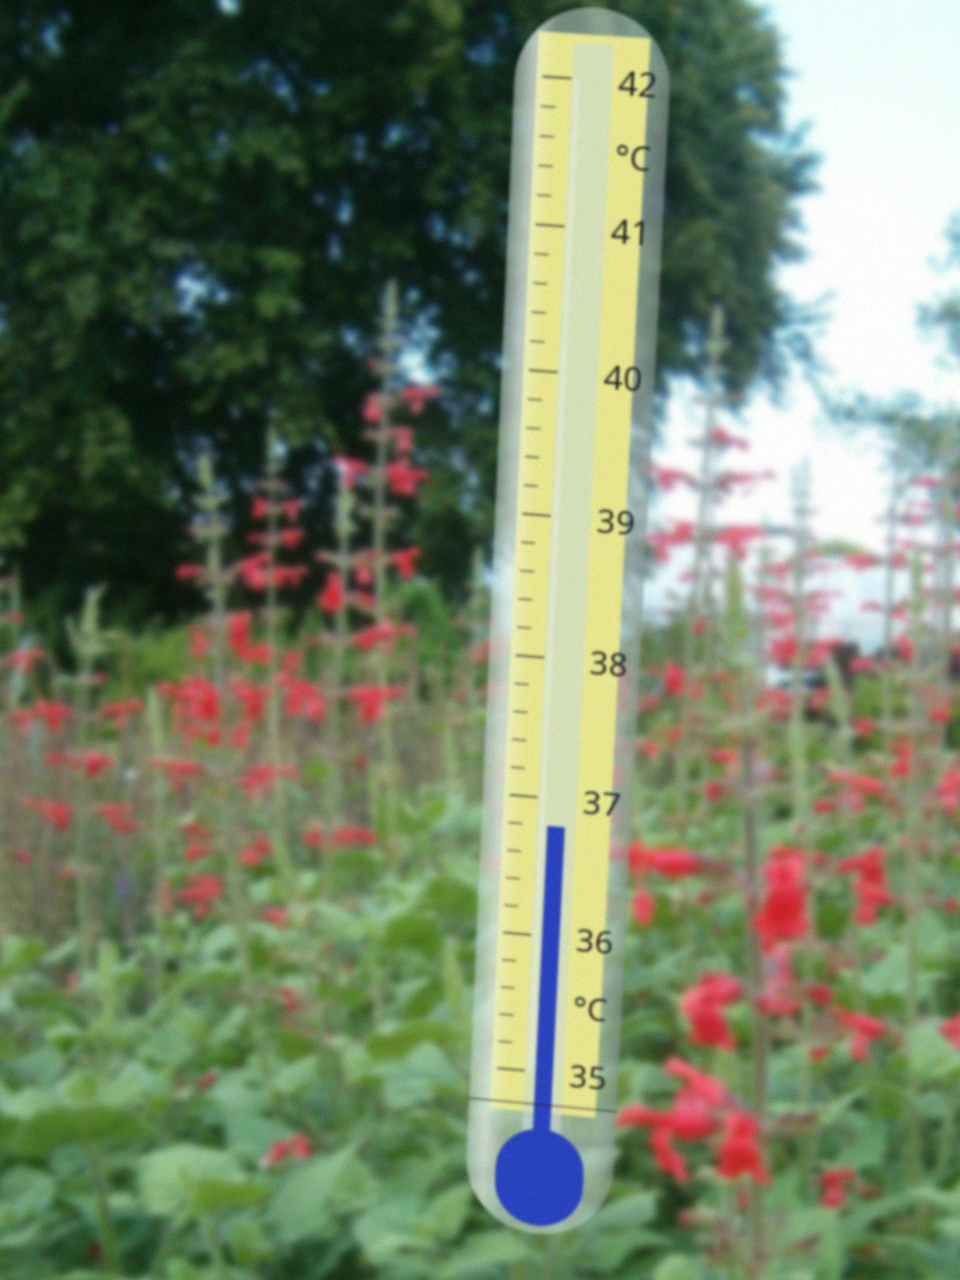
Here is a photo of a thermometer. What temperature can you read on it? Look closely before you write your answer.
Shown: 36.8 °C
